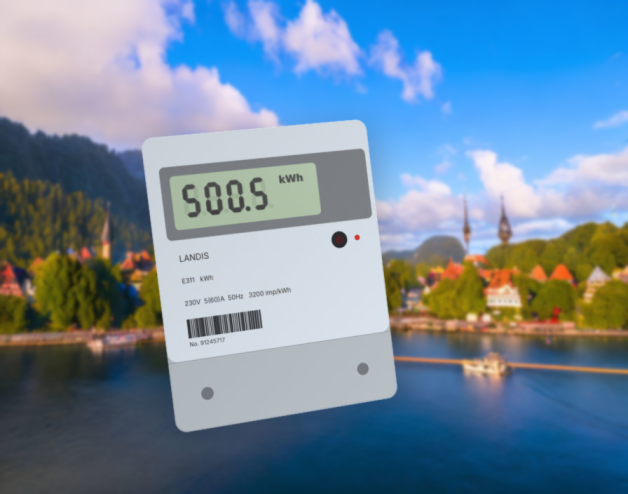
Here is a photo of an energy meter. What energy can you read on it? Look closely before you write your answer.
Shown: 500.5 kWh
